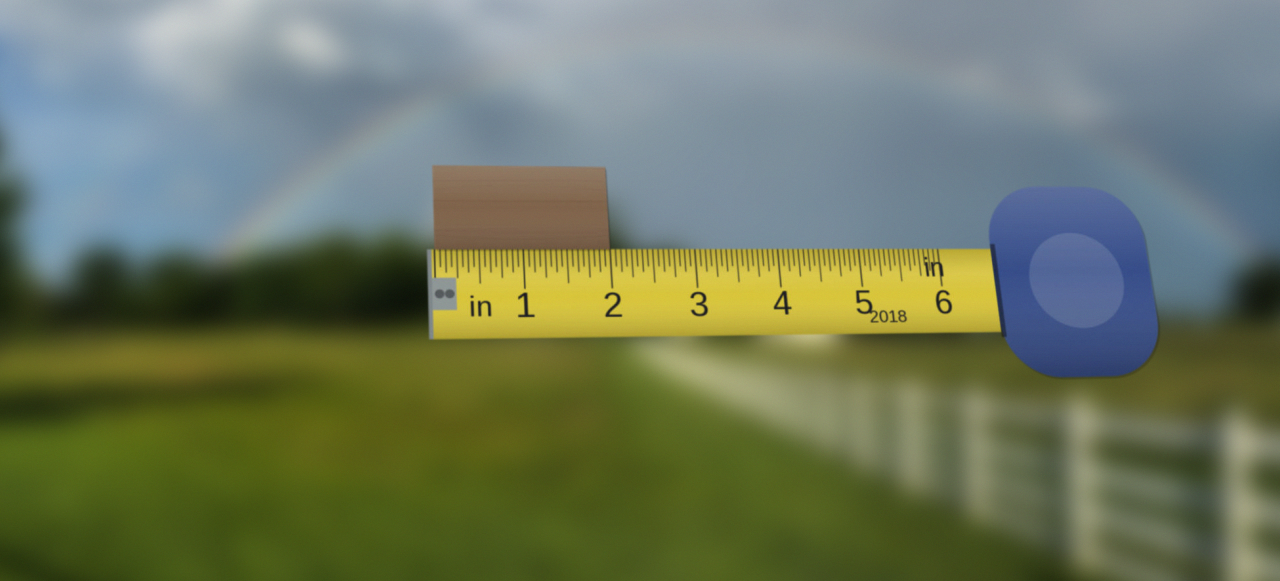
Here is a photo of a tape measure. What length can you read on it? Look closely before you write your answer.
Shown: 2 in
